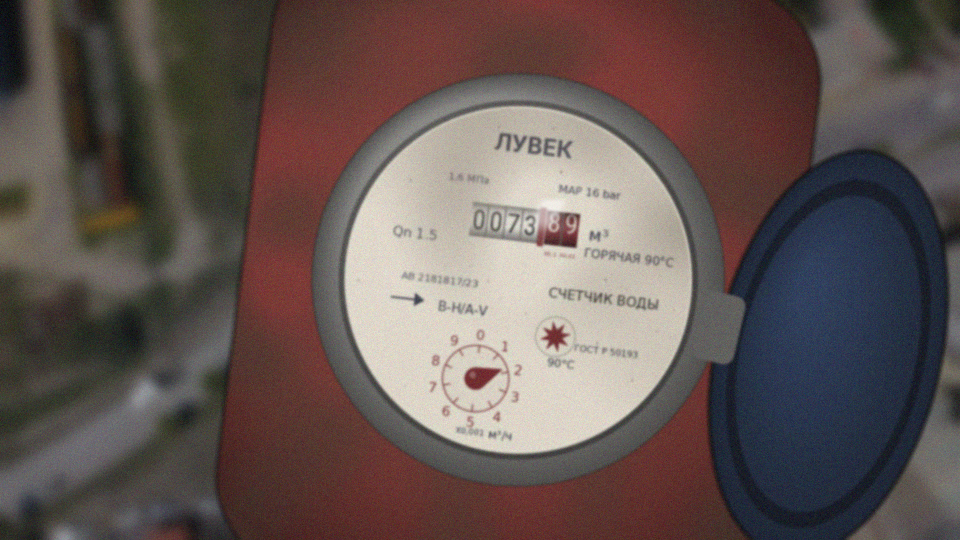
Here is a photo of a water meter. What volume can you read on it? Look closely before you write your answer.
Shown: 73.891 m³
